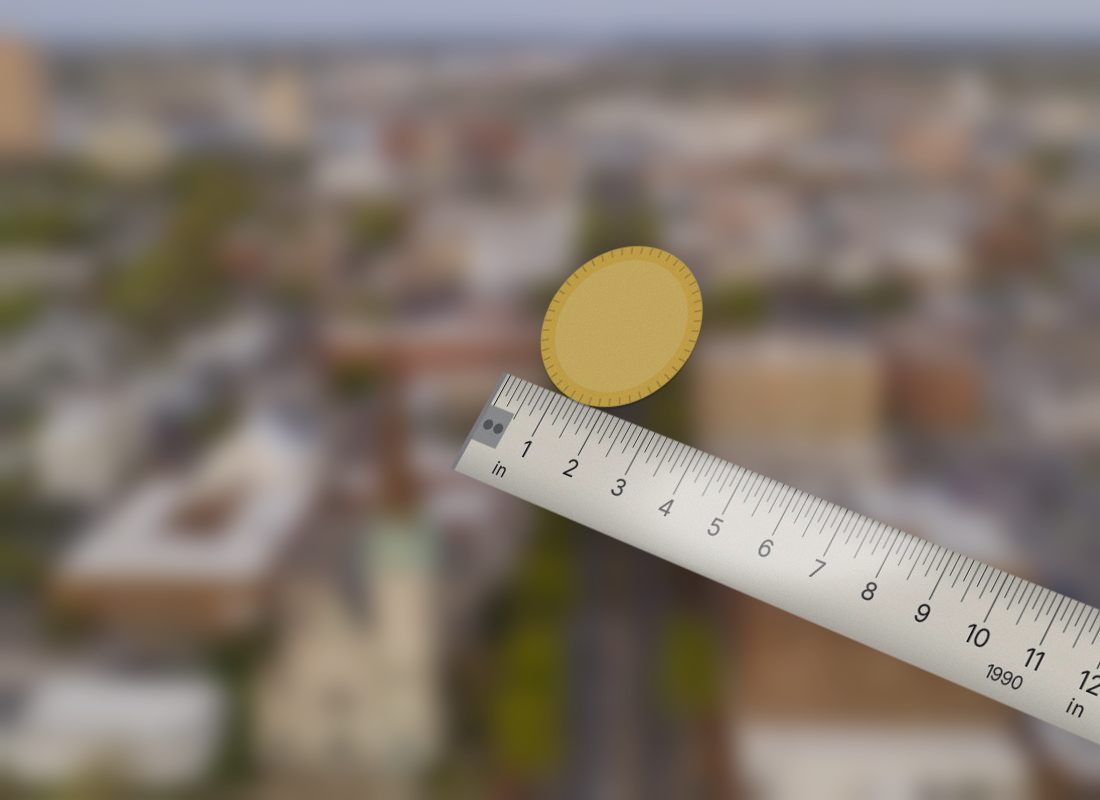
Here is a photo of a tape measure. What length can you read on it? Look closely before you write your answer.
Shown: 3 in
